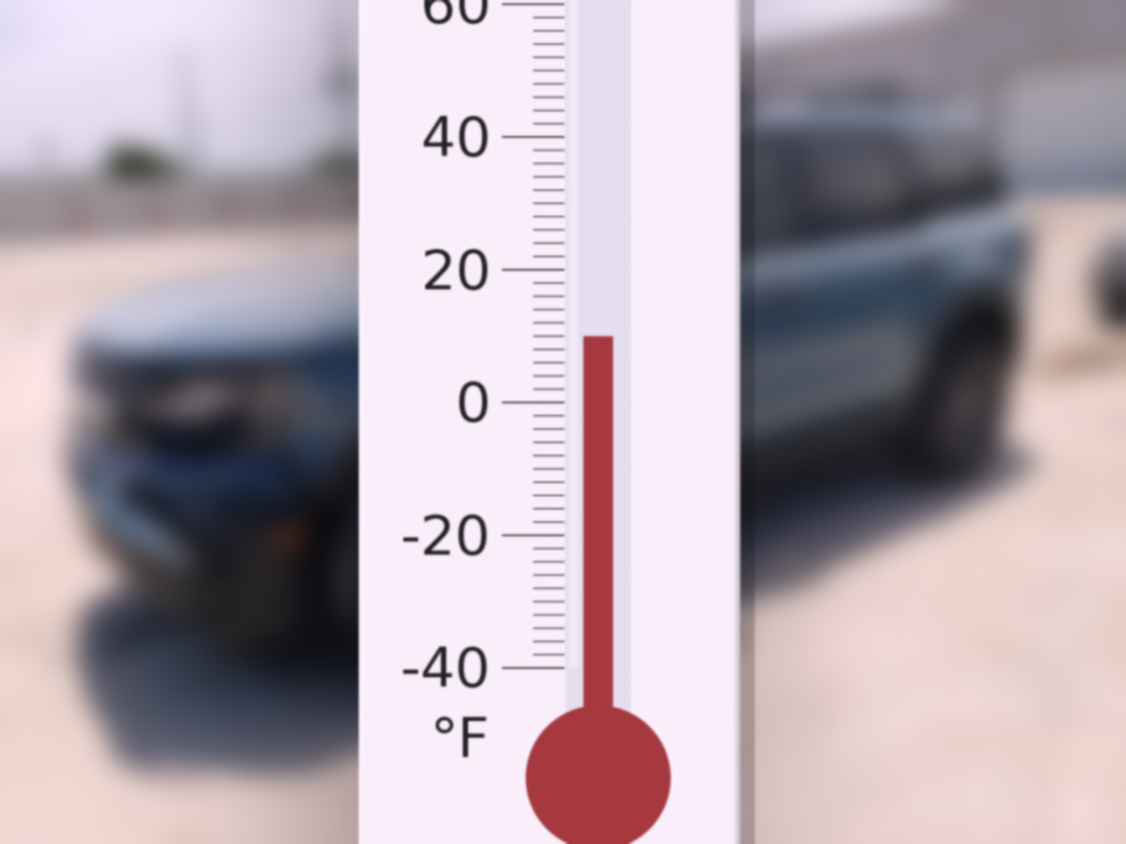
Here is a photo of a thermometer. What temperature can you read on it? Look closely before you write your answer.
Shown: 10 °F
